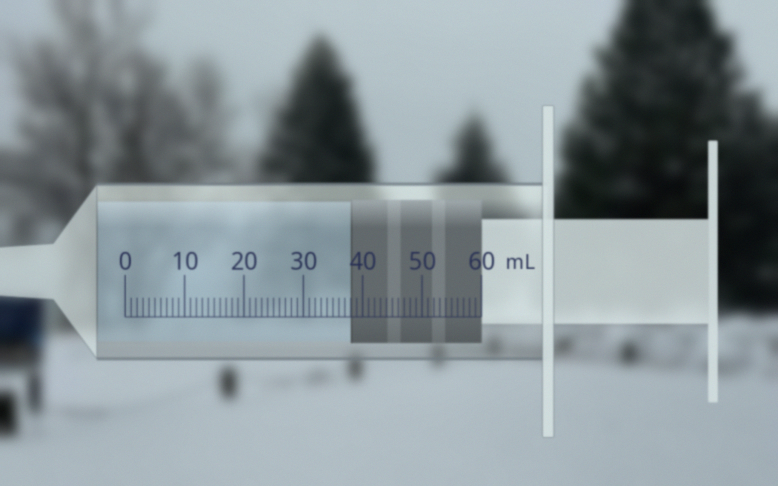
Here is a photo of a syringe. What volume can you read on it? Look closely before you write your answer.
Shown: 38 mL
